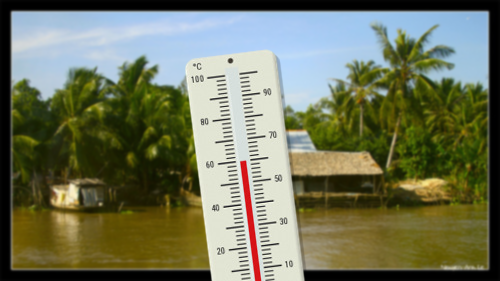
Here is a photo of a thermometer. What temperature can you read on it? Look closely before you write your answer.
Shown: 60 °C
